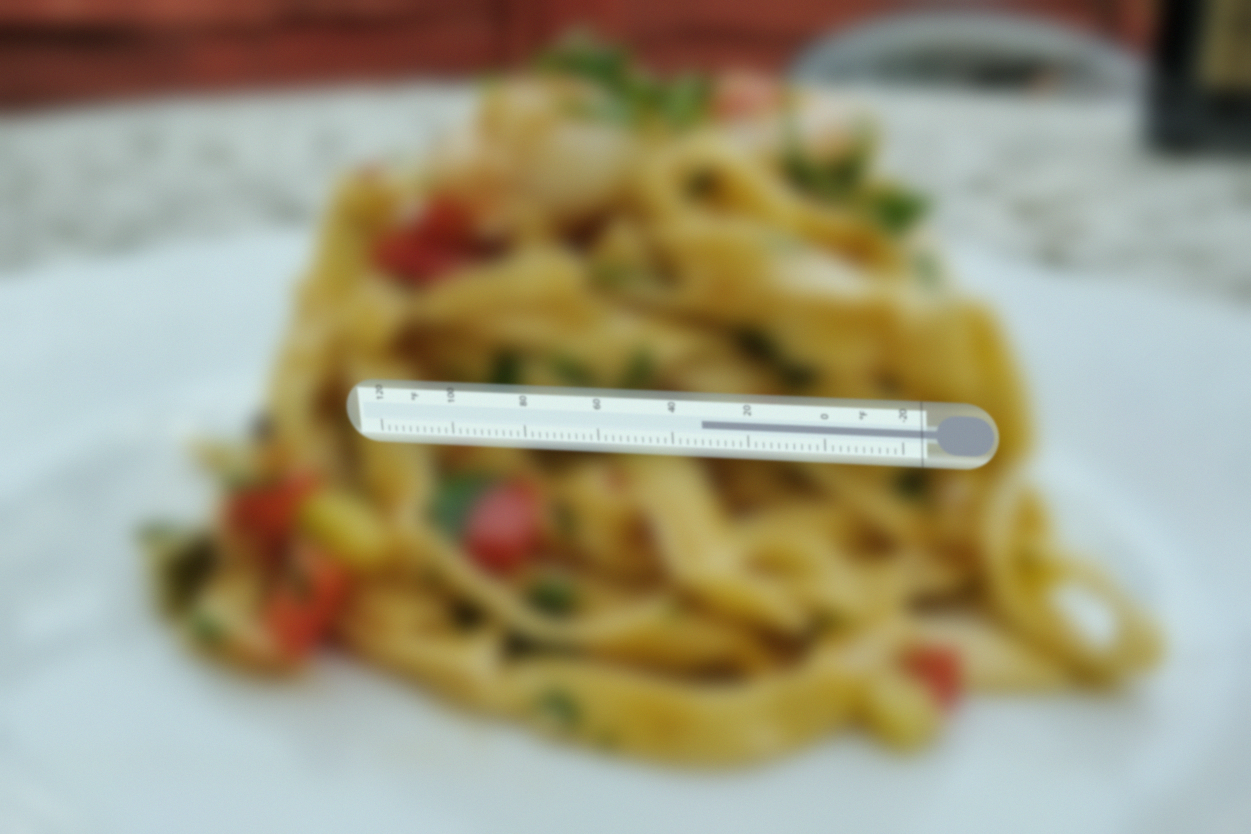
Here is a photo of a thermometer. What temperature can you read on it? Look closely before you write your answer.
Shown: 32 °F
